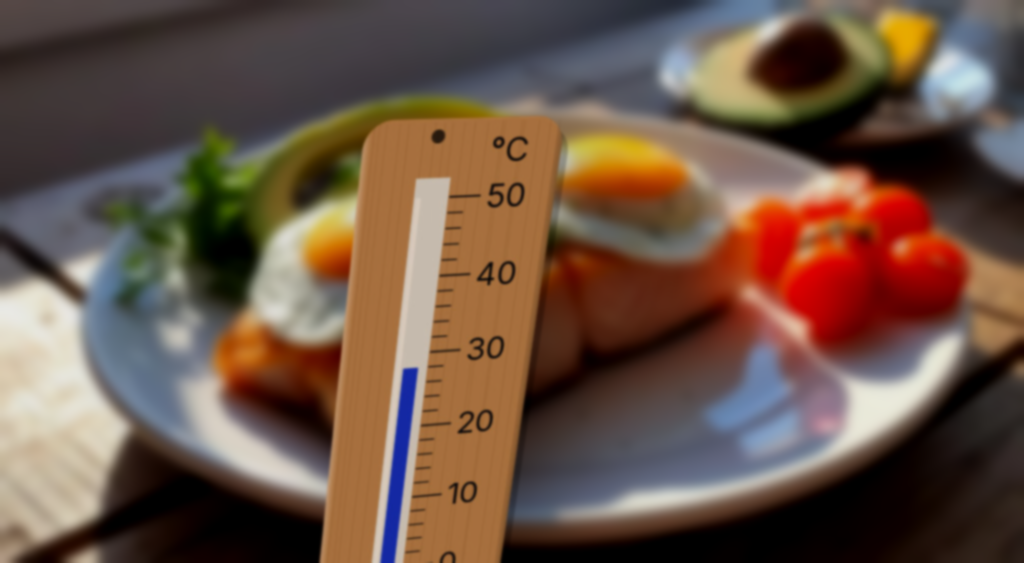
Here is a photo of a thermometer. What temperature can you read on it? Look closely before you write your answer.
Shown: 28 °C
